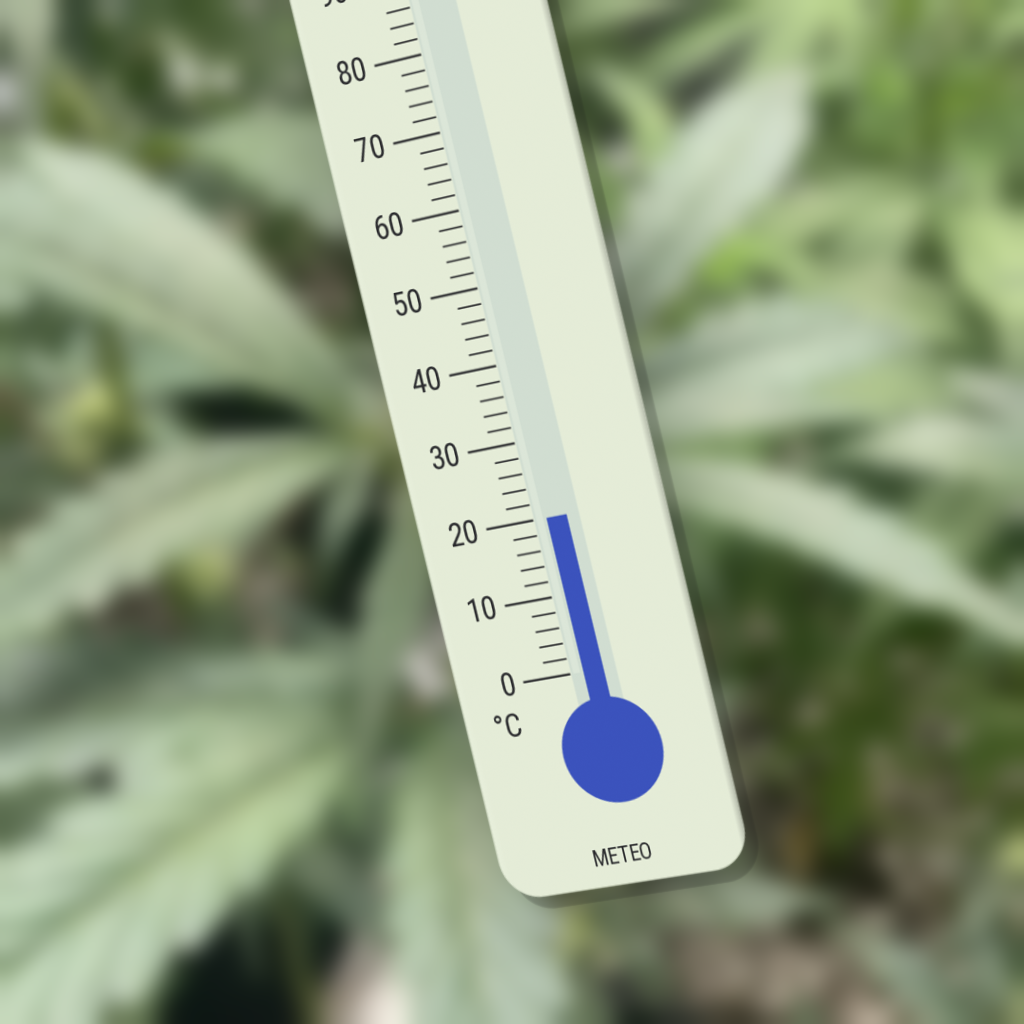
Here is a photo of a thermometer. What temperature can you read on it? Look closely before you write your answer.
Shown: 20 °C
